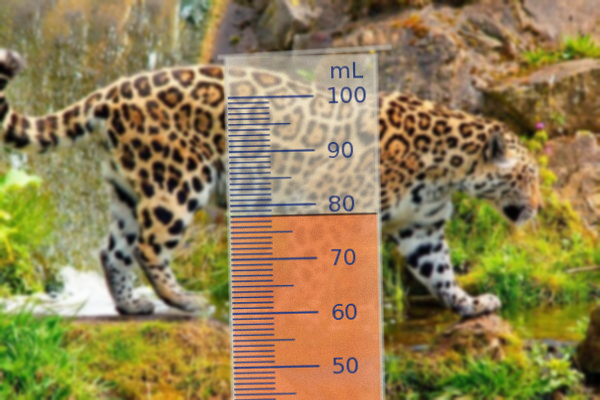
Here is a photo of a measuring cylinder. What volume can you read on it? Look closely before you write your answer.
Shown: 78 mL
